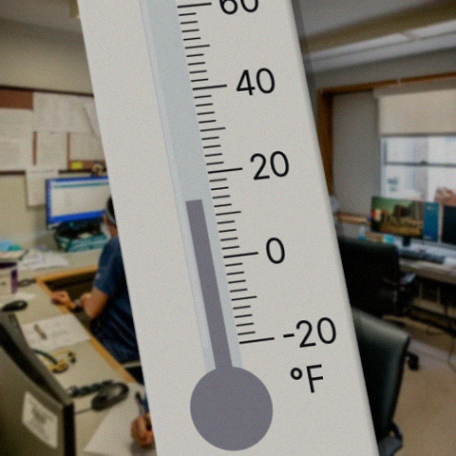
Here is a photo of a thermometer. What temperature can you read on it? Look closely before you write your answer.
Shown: 14 °F
